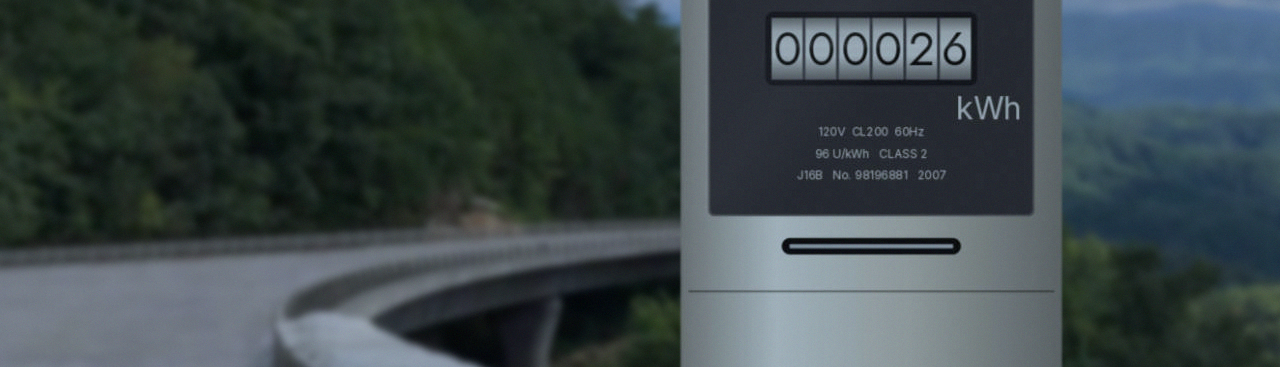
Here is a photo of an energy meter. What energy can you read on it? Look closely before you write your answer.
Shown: 26 kWh
